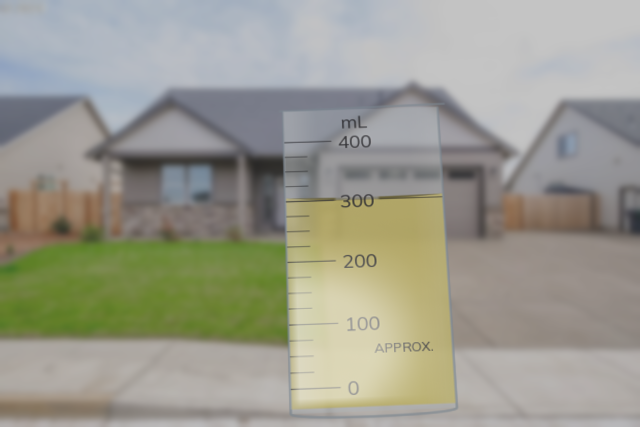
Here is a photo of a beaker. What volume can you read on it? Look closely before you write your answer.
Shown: 300 mL
